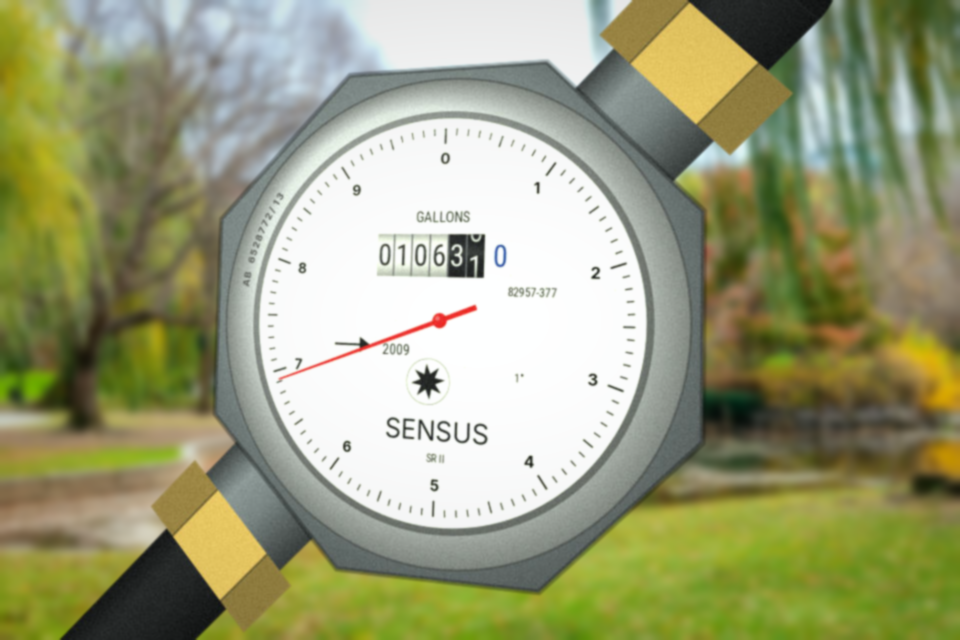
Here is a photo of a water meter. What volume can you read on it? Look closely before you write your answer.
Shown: 106306.9 gal
